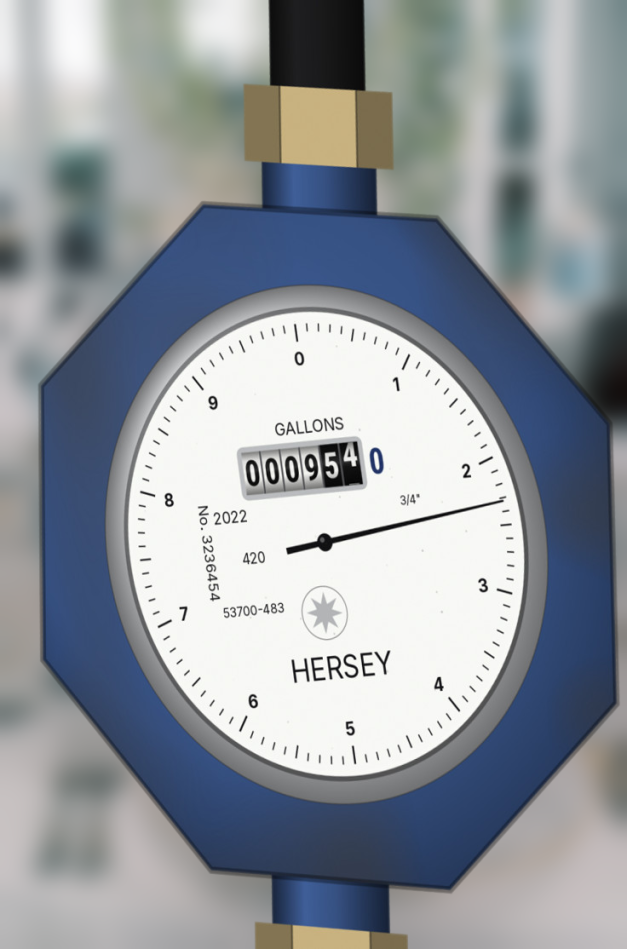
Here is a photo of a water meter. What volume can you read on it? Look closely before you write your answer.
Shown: 9542.3 gal
